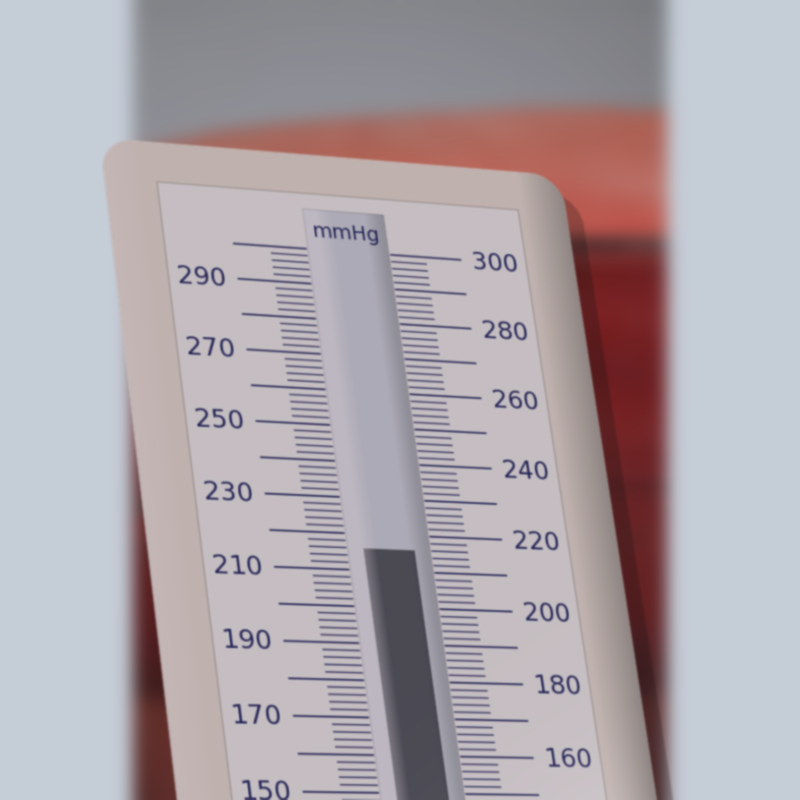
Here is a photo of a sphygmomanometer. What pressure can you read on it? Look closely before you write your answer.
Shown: 216 mmHg
